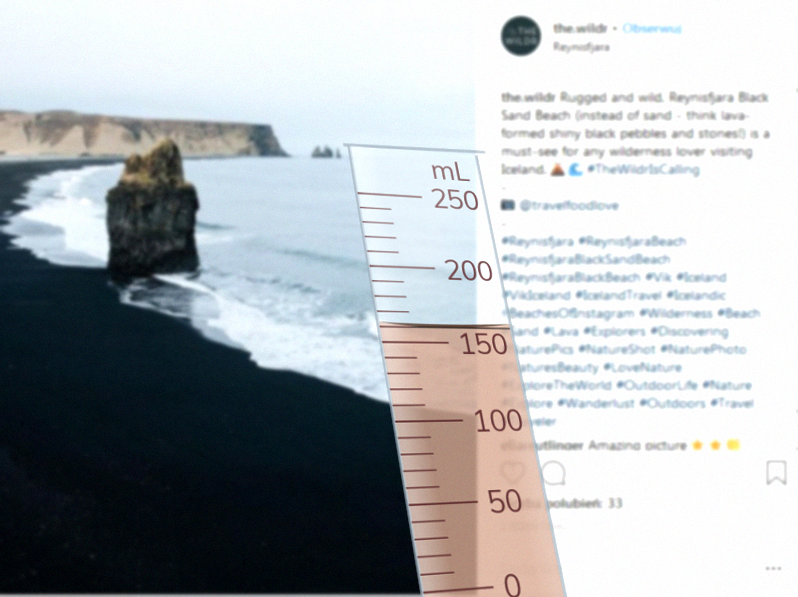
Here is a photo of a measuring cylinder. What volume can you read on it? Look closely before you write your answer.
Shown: 160 mL
